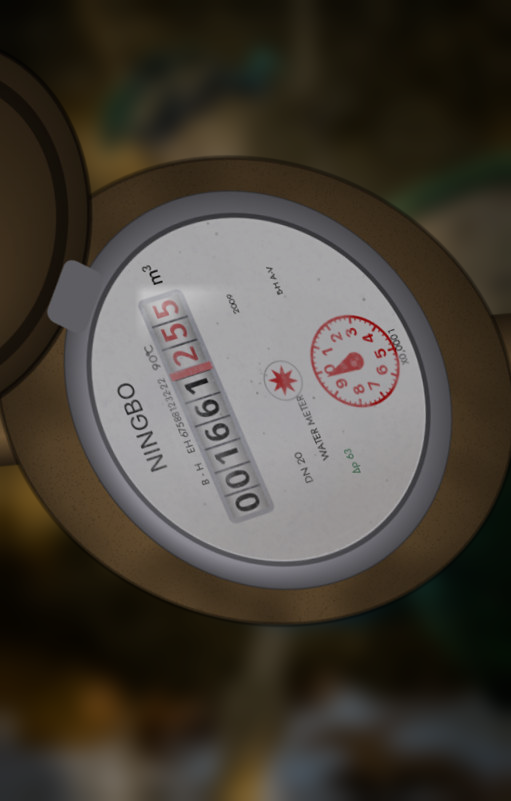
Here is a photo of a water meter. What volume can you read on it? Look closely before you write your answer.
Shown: 1661.2549 m³
